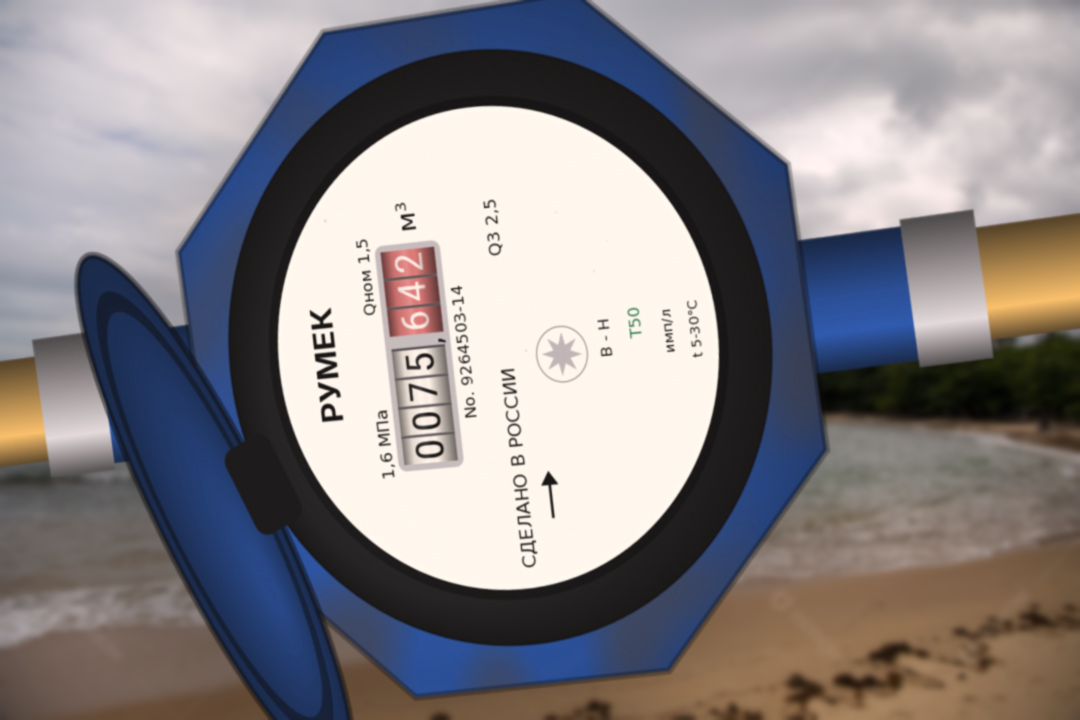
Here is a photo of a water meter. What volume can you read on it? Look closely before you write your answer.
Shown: 75.642 m³
